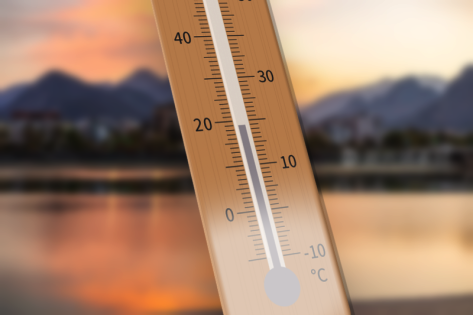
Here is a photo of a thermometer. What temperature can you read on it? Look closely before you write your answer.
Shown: 19 °C
